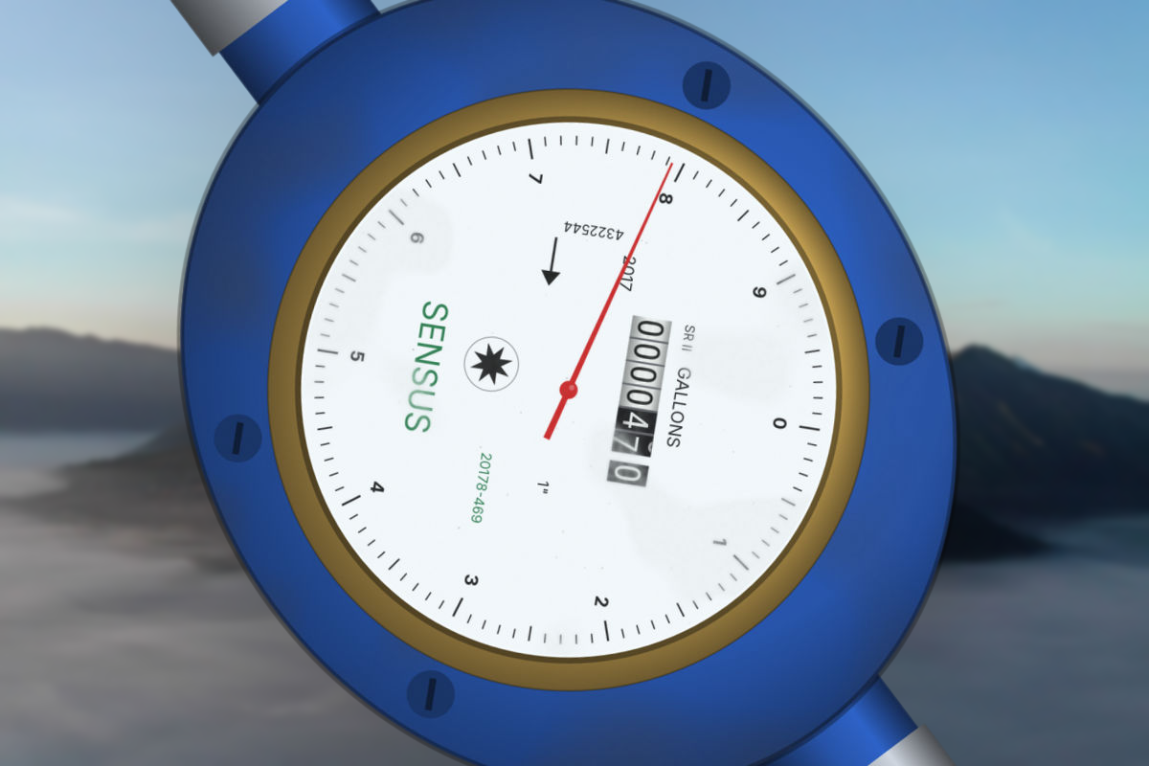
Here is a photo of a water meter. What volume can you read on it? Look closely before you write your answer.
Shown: 467.9 gal
